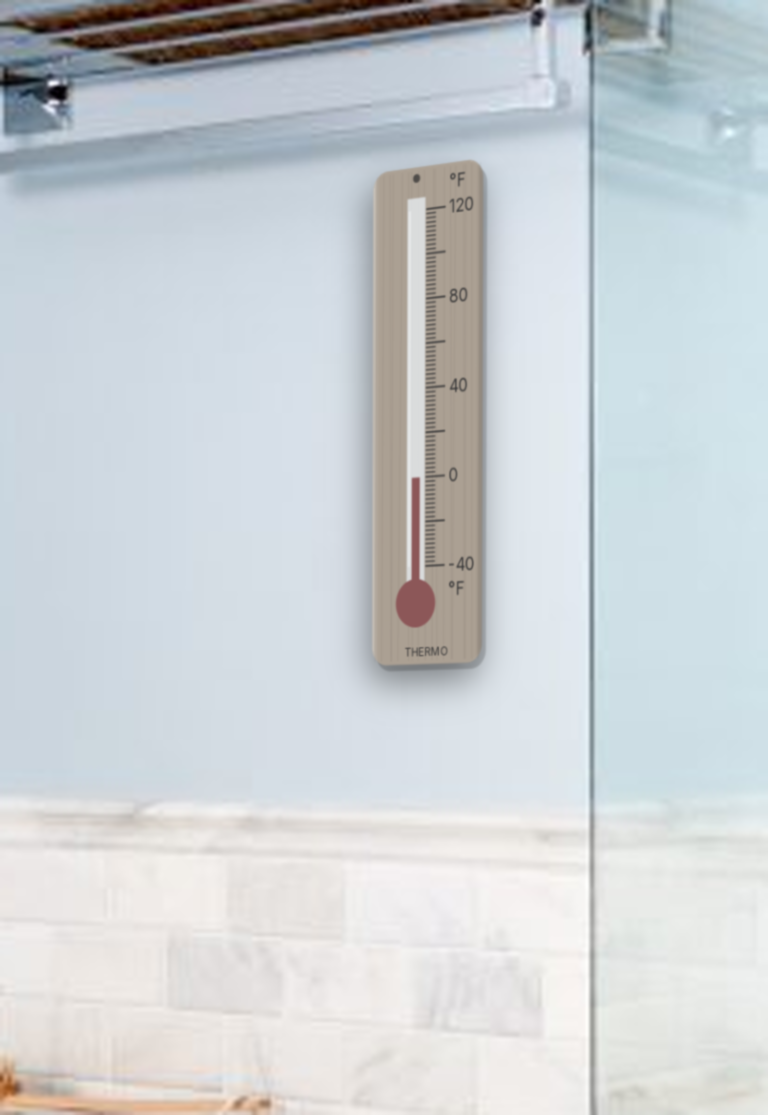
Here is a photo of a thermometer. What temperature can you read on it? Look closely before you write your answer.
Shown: 0 °F
